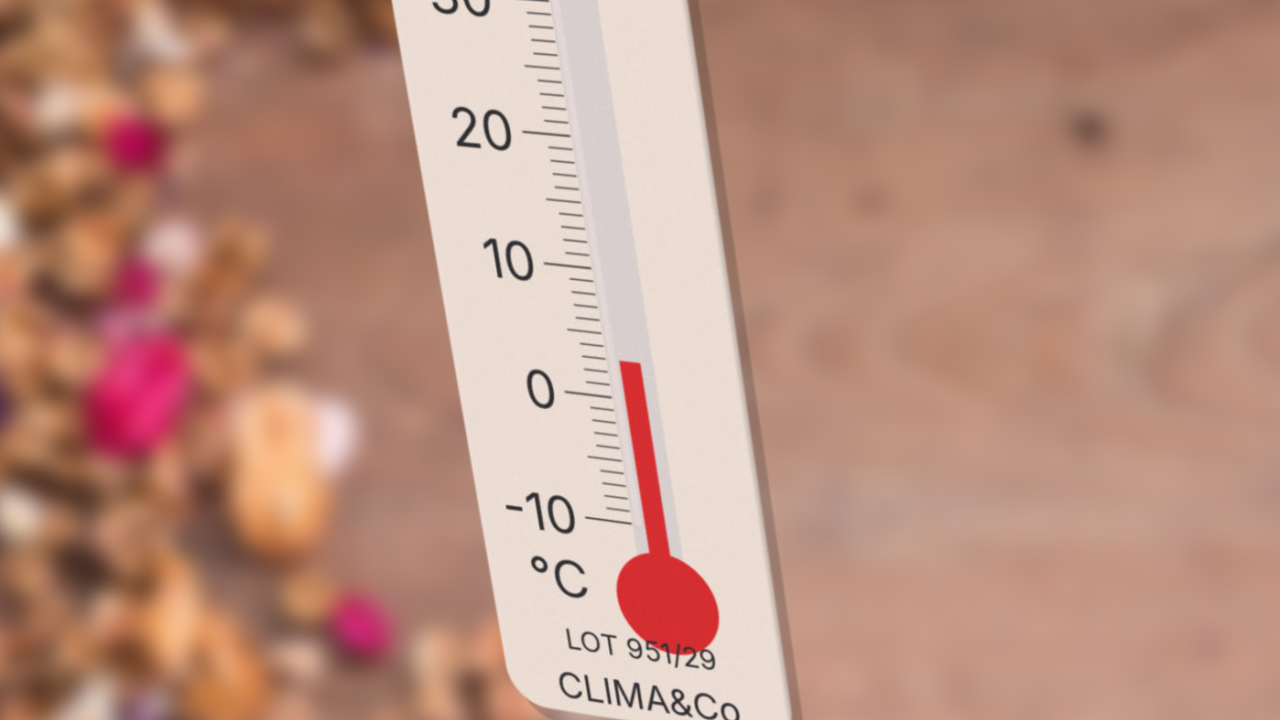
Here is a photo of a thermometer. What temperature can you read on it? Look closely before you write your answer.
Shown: 3 °C
